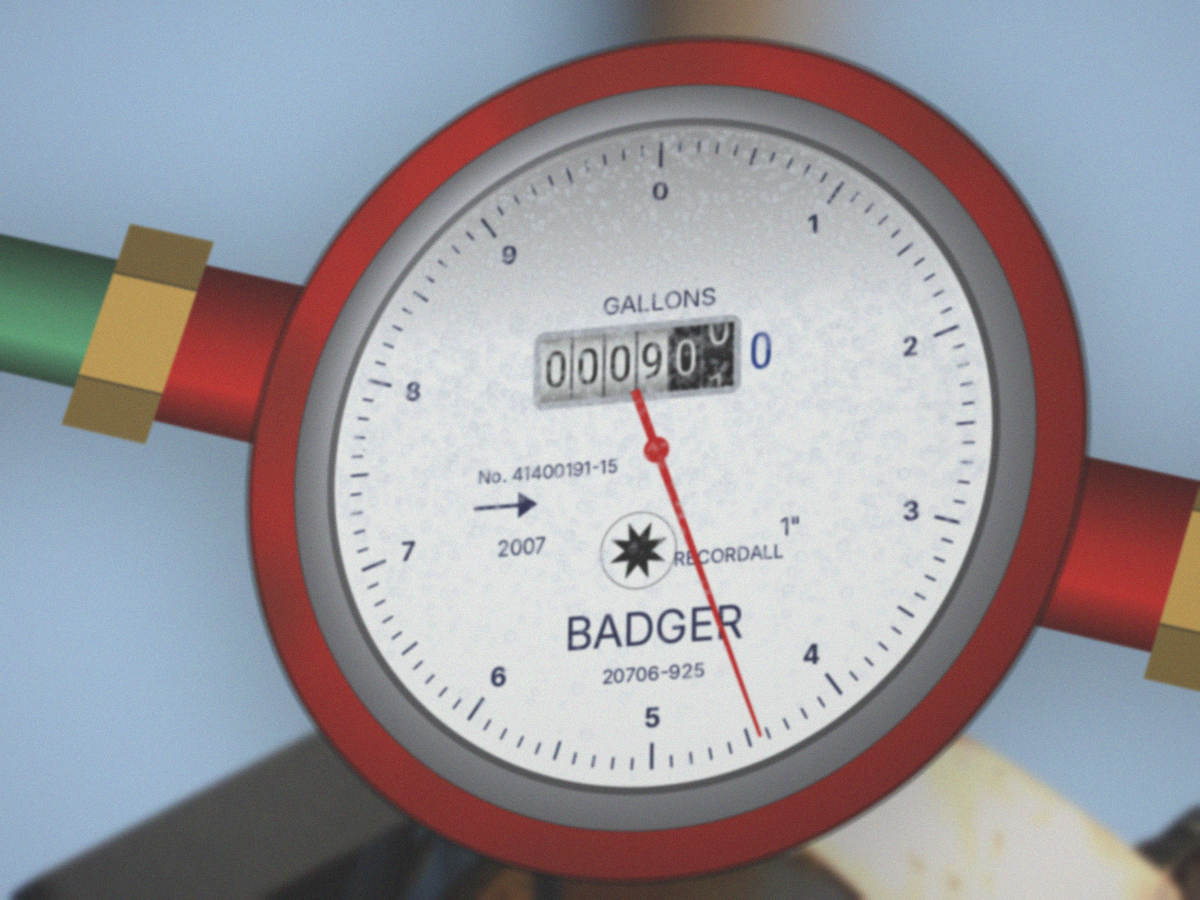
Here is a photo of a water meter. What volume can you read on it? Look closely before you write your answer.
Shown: 9004.4 gal
